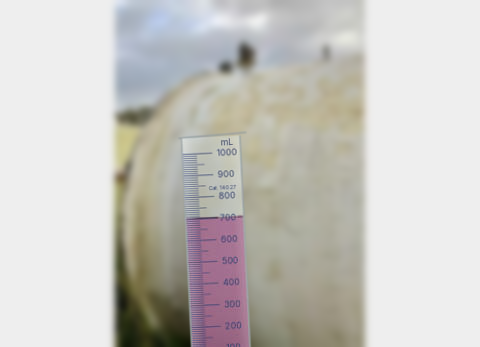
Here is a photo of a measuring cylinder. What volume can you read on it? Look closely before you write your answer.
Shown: 700 mL
